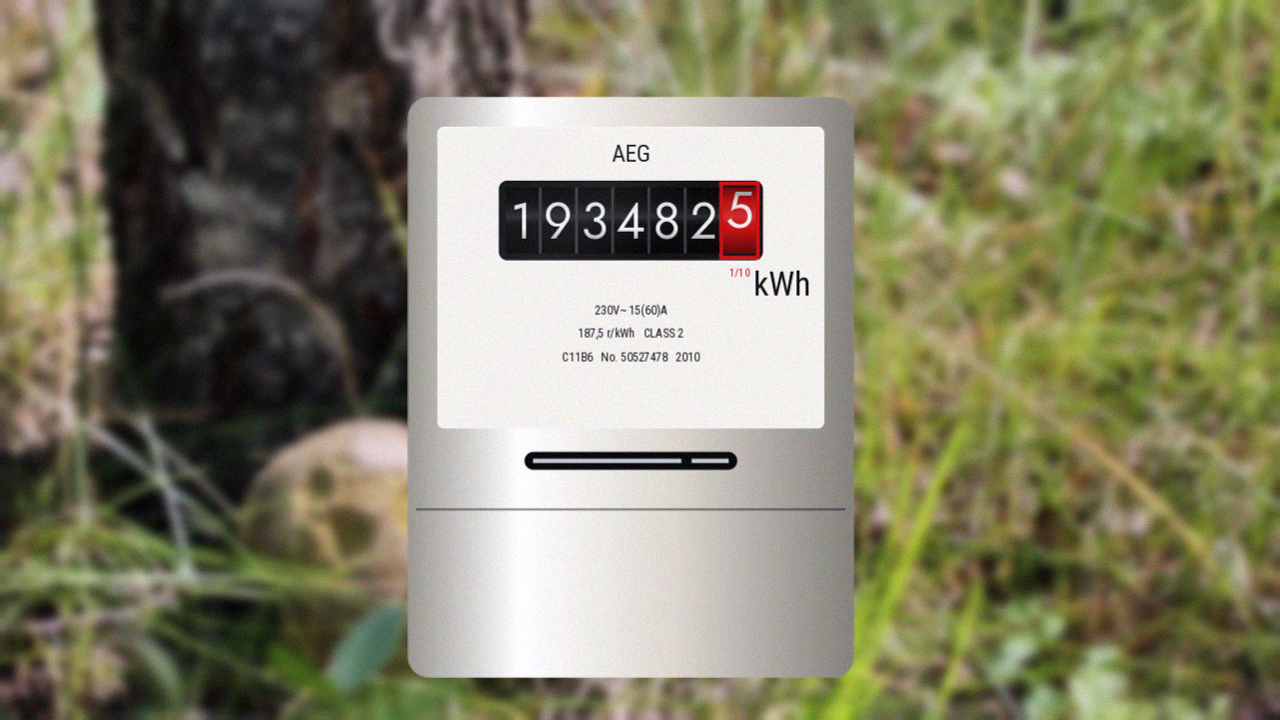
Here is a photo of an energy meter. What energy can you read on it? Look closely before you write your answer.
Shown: 193482.5 kWh
